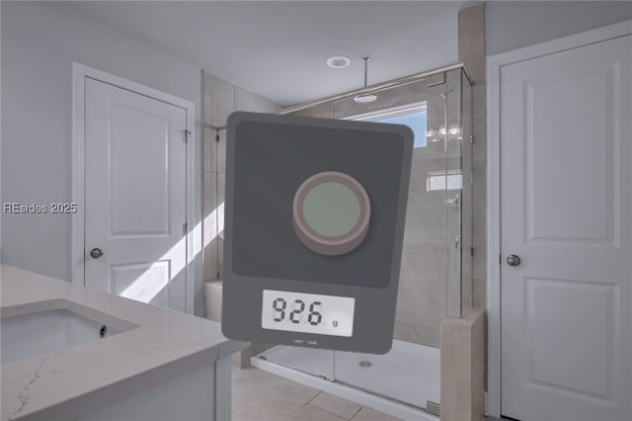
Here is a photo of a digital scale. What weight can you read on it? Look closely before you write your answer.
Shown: 926 g
